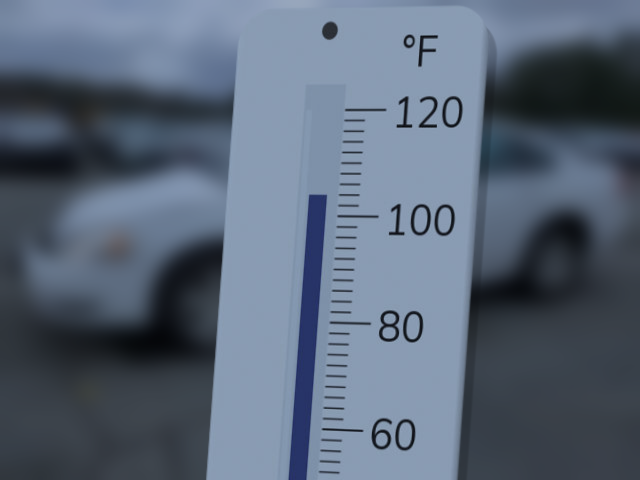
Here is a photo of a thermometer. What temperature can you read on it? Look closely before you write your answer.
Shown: 104 °F
